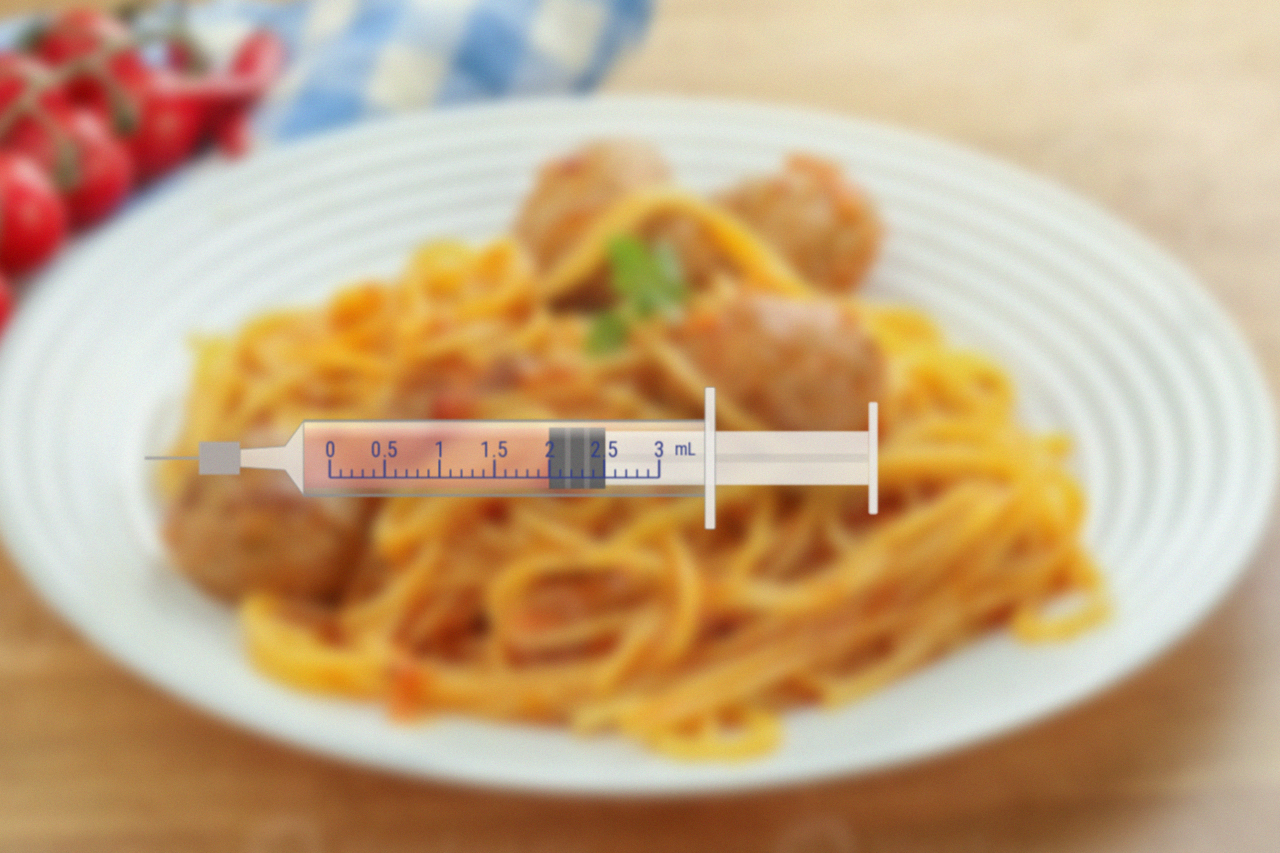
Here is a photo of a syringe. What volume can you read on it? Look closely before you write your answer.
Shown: 2 mL
